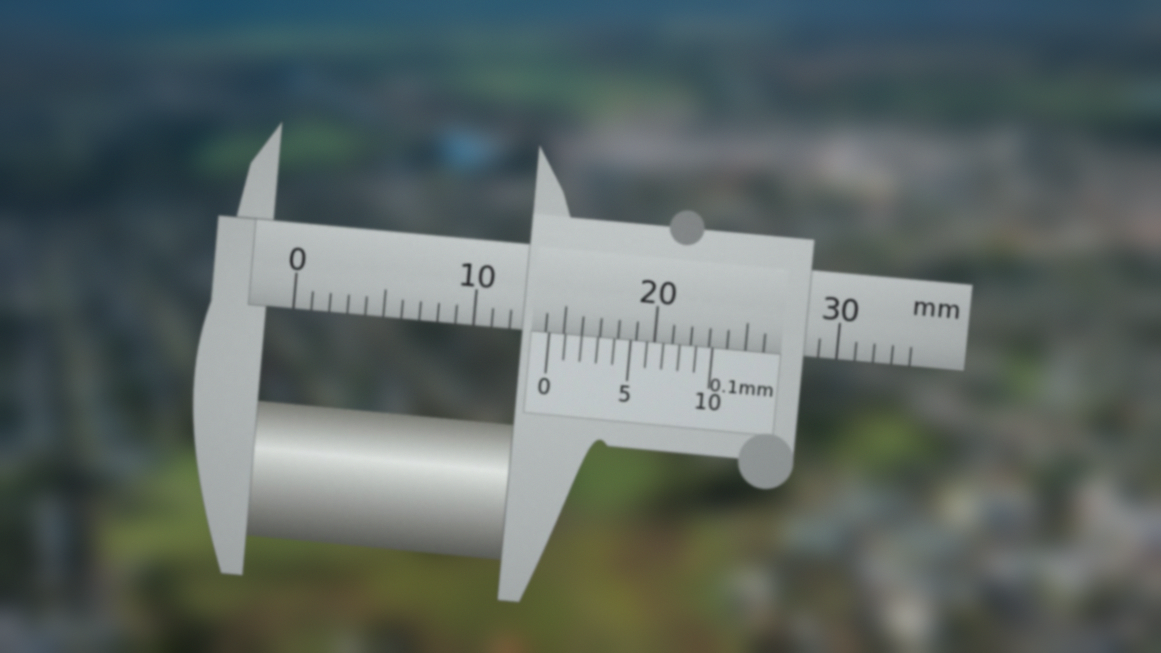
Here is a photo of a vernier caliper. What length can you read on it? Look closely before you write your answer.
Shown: 14.2 mm
